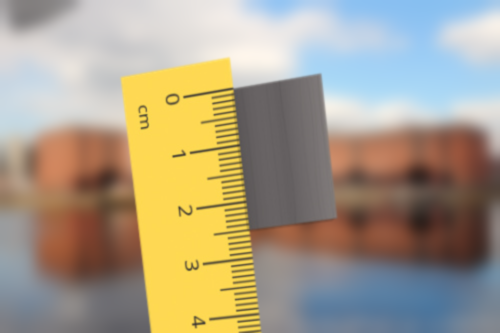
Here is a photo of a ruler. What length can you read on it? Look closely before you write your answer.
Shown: 2.5 cm
